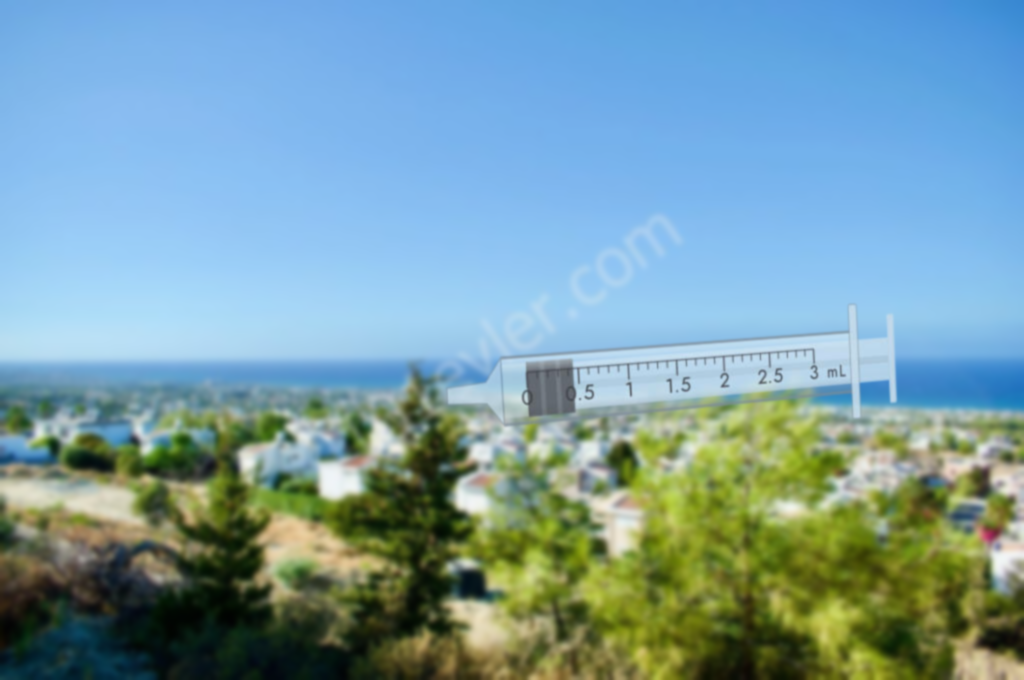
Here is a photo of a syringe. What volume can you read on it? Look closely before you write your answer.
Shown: 0 mL
